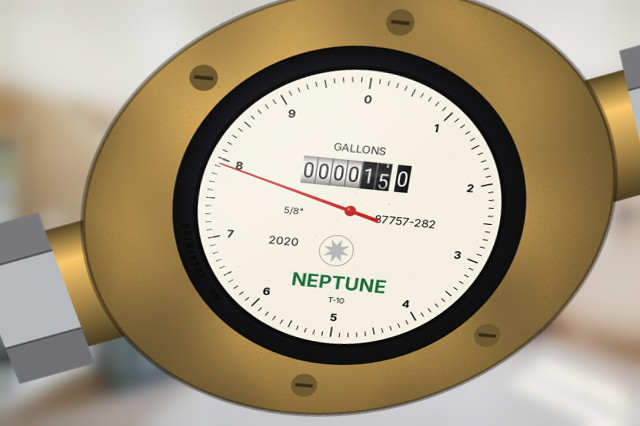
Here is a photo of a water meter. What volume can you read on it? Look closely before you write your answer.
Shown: 147.9 gal
